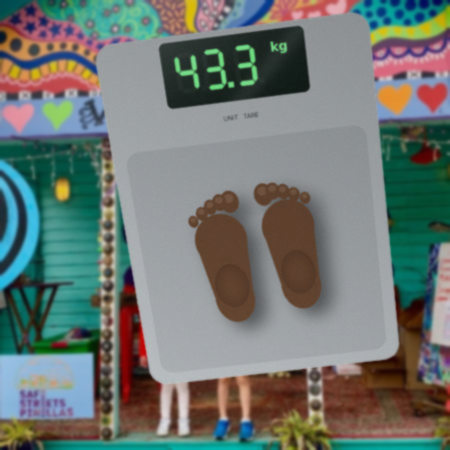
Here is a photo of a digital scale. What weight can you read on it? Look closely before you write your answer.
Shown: 43.3 kg
